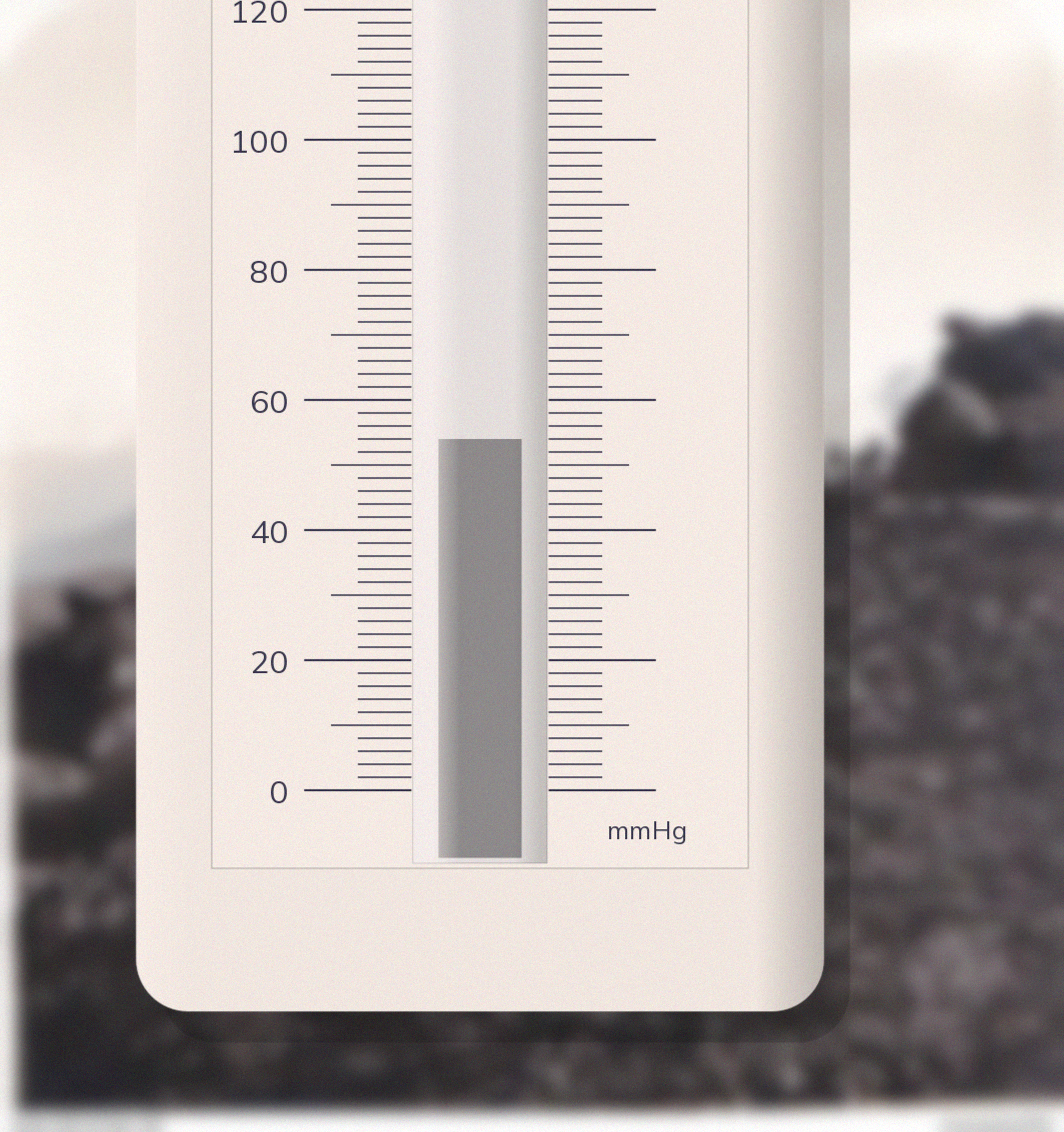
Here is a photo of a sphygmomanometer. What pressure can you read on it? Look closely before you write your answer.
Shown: 54 mmHg
